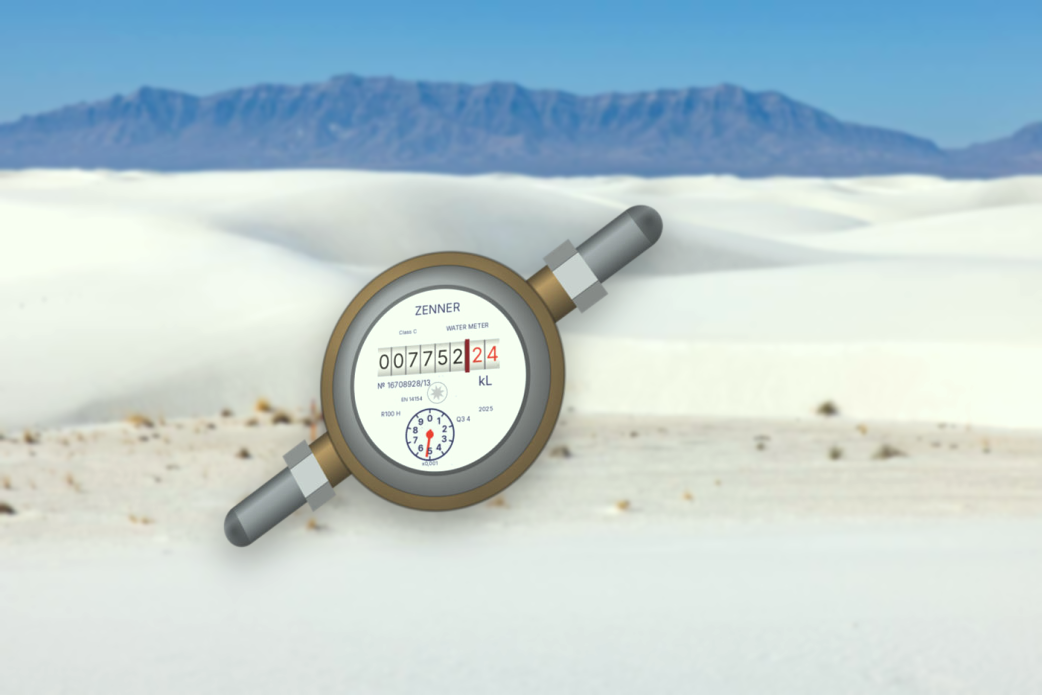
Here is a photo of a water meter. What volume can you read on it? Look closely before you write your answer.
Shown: 7752.245 kL
